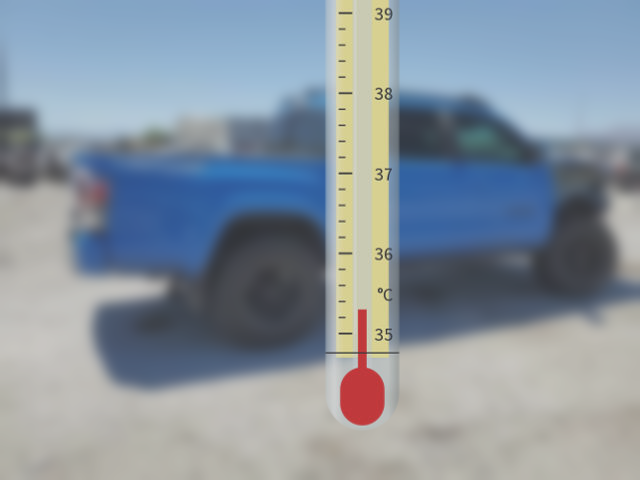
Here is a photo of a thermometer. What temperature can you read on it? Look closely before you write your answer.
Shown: 35.3 °C
